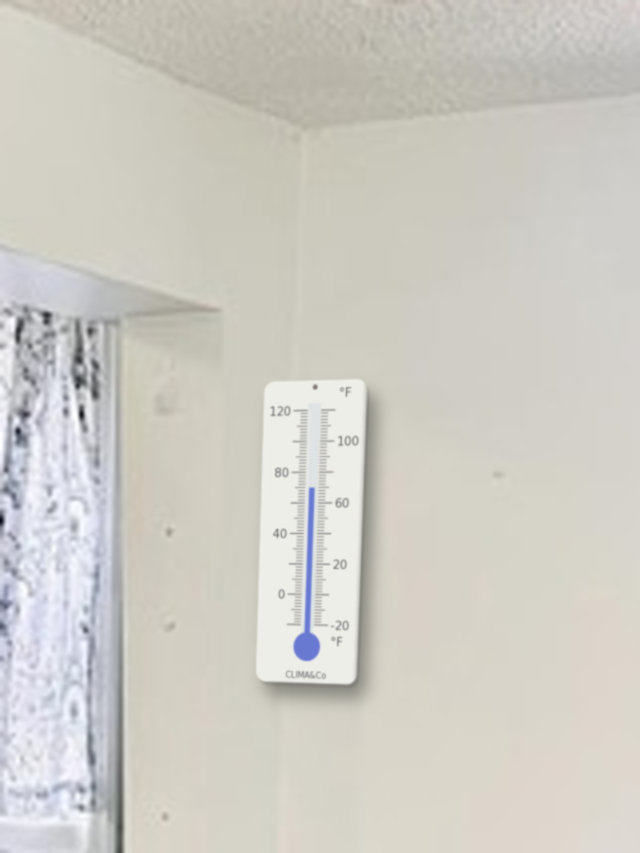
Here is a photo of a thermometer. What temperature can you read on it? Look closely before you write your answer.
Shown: 70 °F
